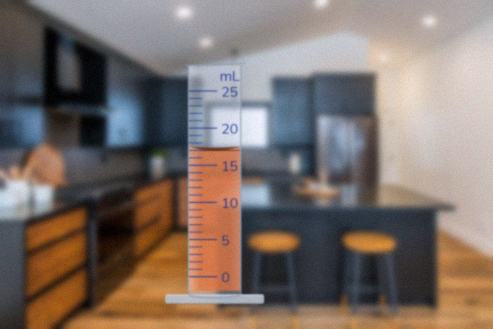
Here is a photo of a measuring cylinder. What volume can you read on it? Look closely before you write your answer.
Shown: 17 mL
